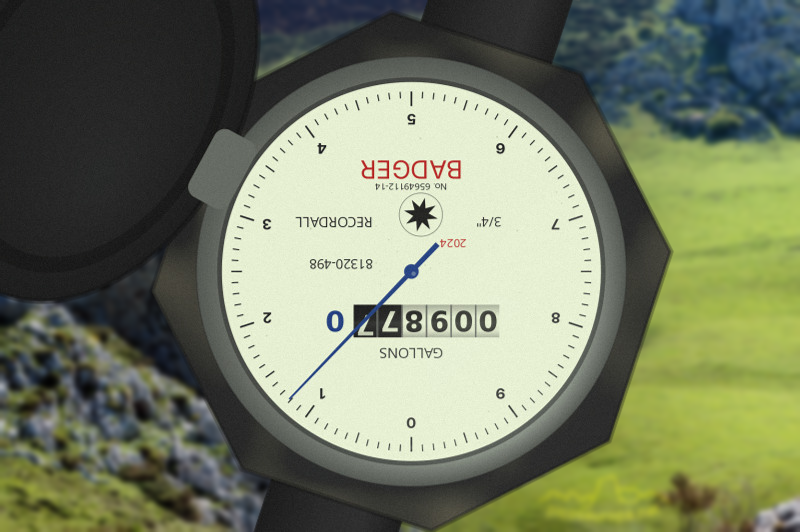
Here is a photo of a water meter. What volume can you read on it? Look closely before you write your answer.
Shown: 98771.2 gal
